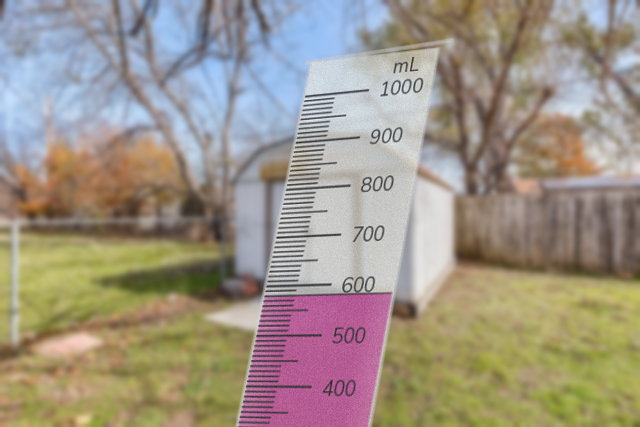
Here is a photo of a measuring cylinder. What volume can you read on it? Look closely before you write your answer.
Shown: 580 mL
